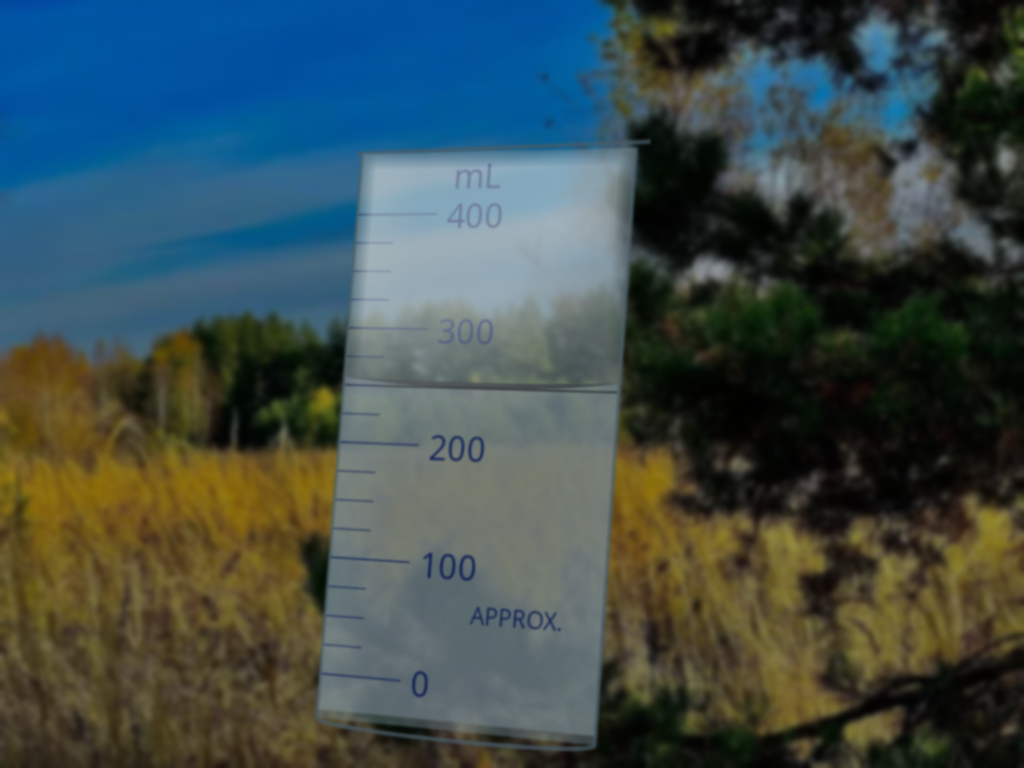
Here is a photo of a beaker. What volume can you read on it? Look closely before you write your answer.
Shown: 250 mL
